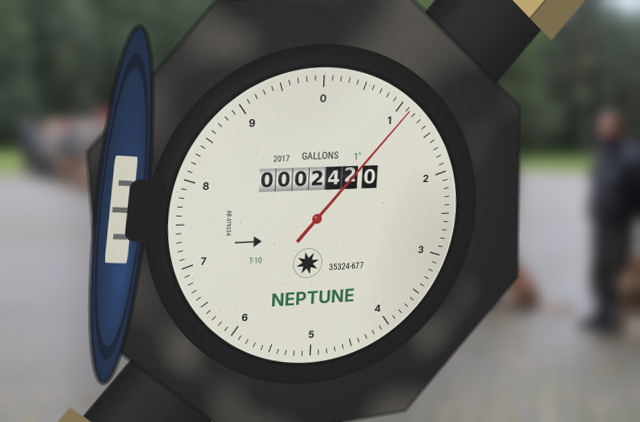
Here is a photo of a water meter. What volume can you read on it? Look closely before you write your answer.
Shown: 2421.1 gal
